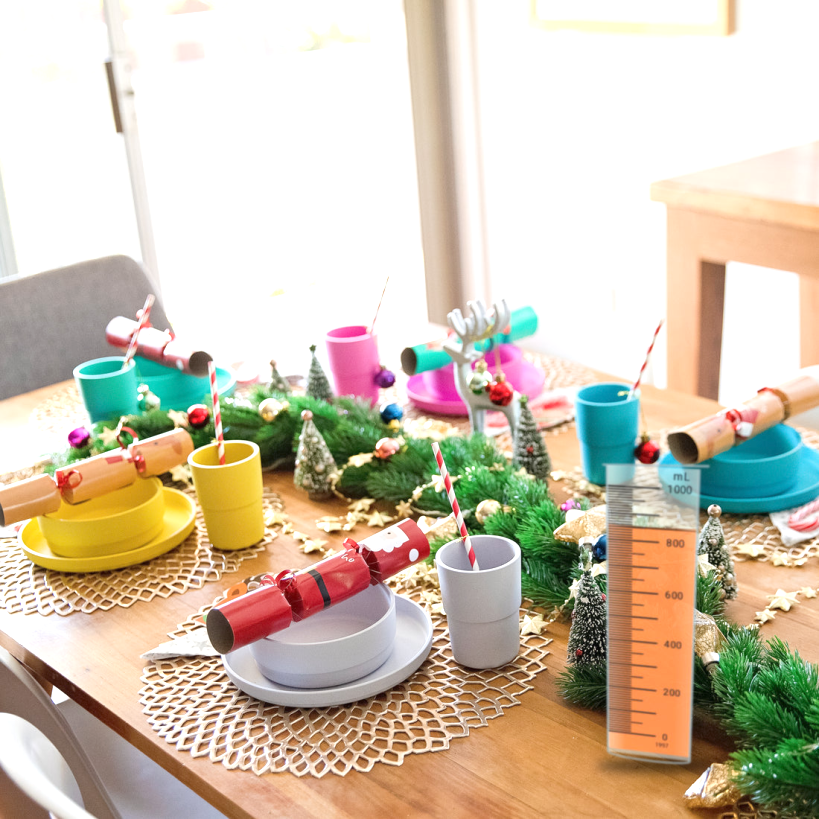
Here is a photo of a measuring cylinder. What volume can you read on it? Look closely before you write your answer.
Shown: 850 mL
